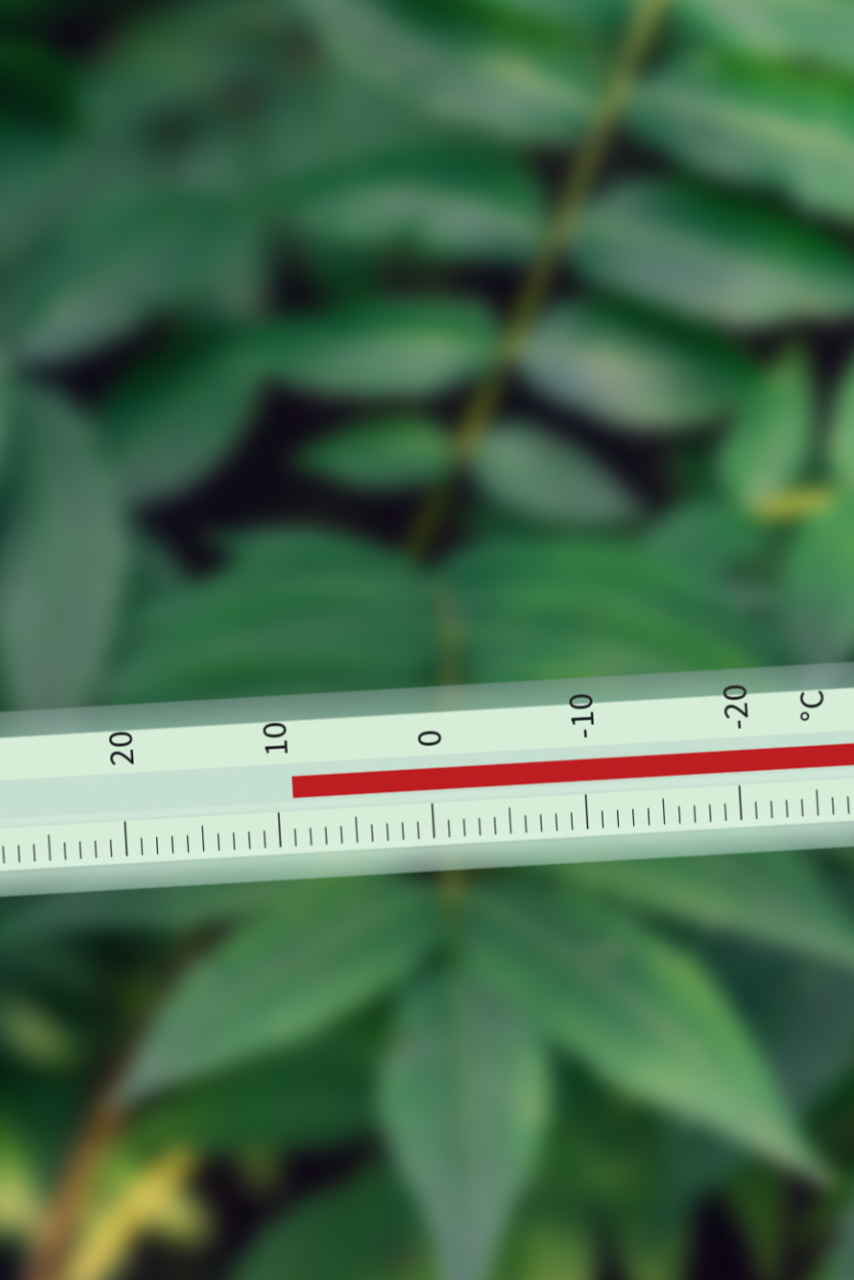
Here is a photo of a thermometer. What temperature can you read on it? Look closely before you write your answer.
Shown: 9 °C
